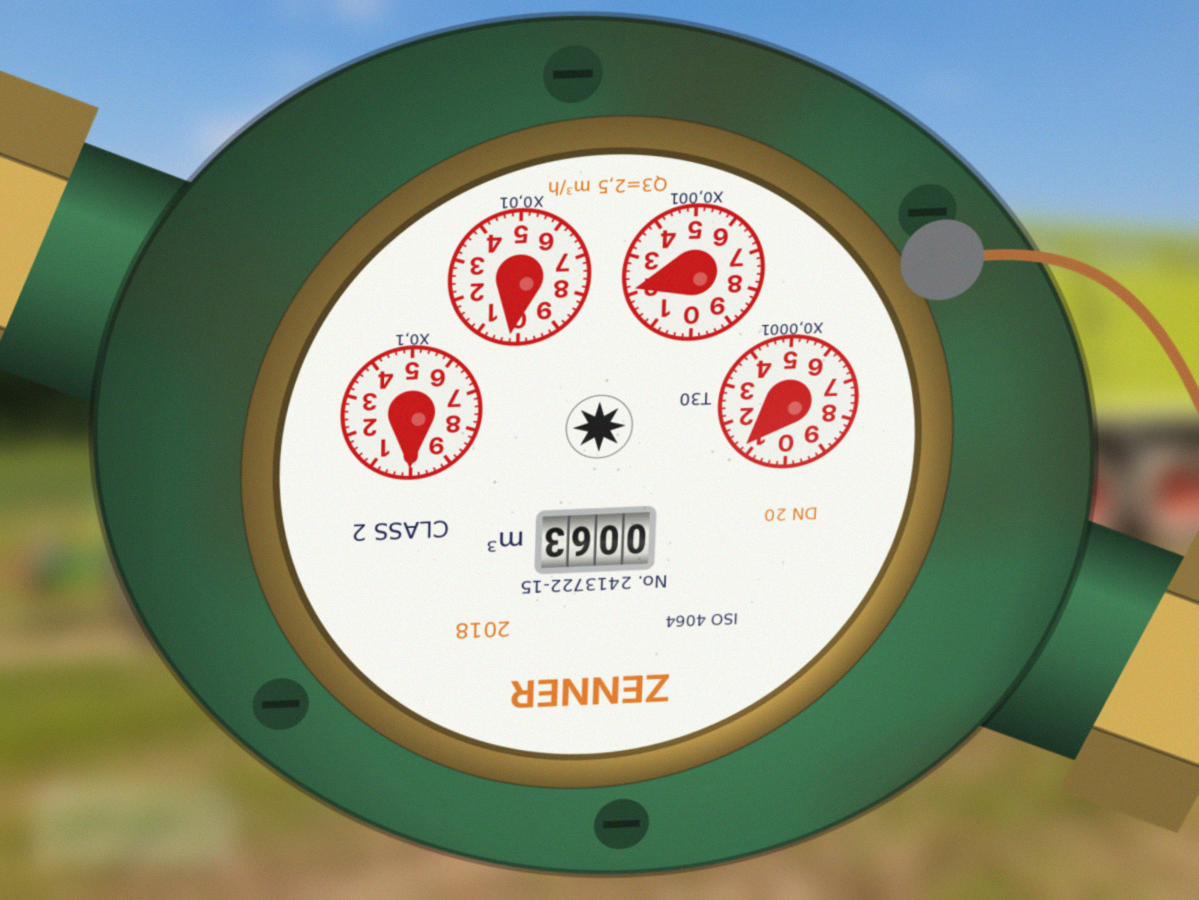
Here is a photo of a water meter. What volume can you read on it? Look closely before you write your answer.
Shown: 63.0021 m³
